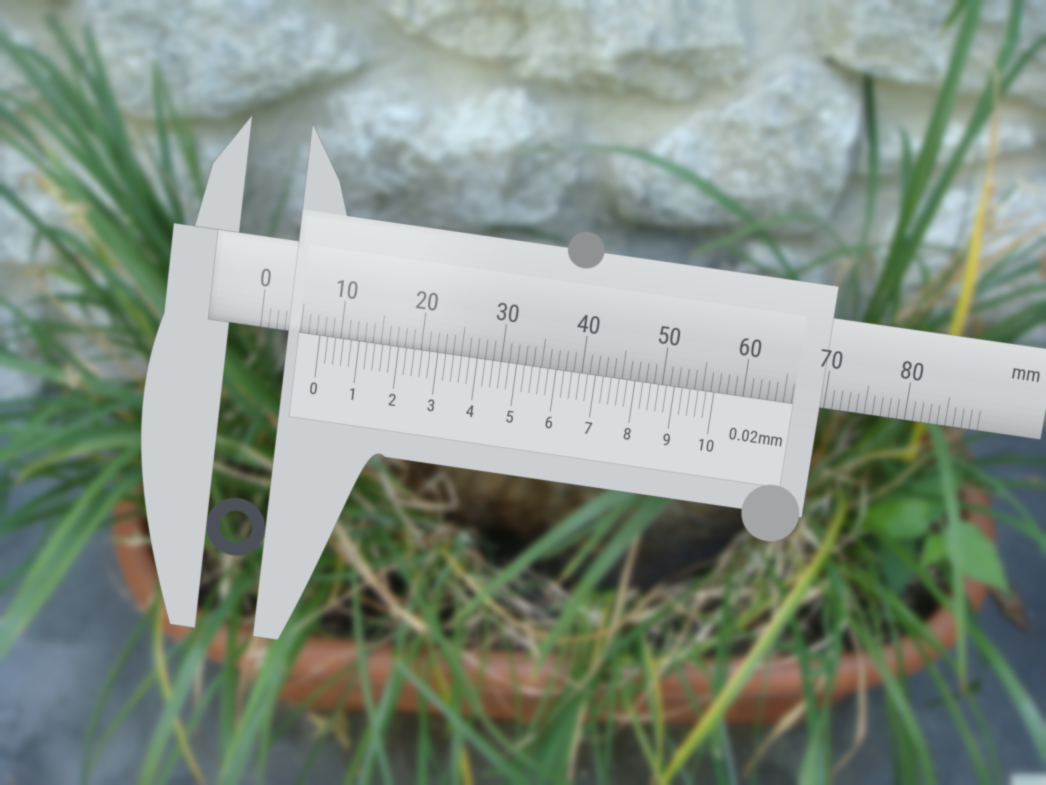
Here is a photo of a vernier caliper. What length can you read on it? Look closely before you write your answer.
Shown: 7.4 mm
